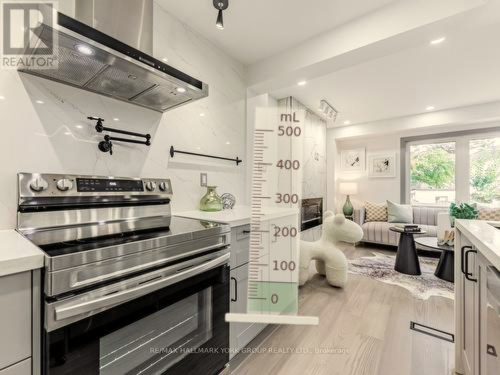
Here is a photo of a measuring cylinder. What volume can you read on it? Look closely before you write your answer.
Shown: 50 mL
